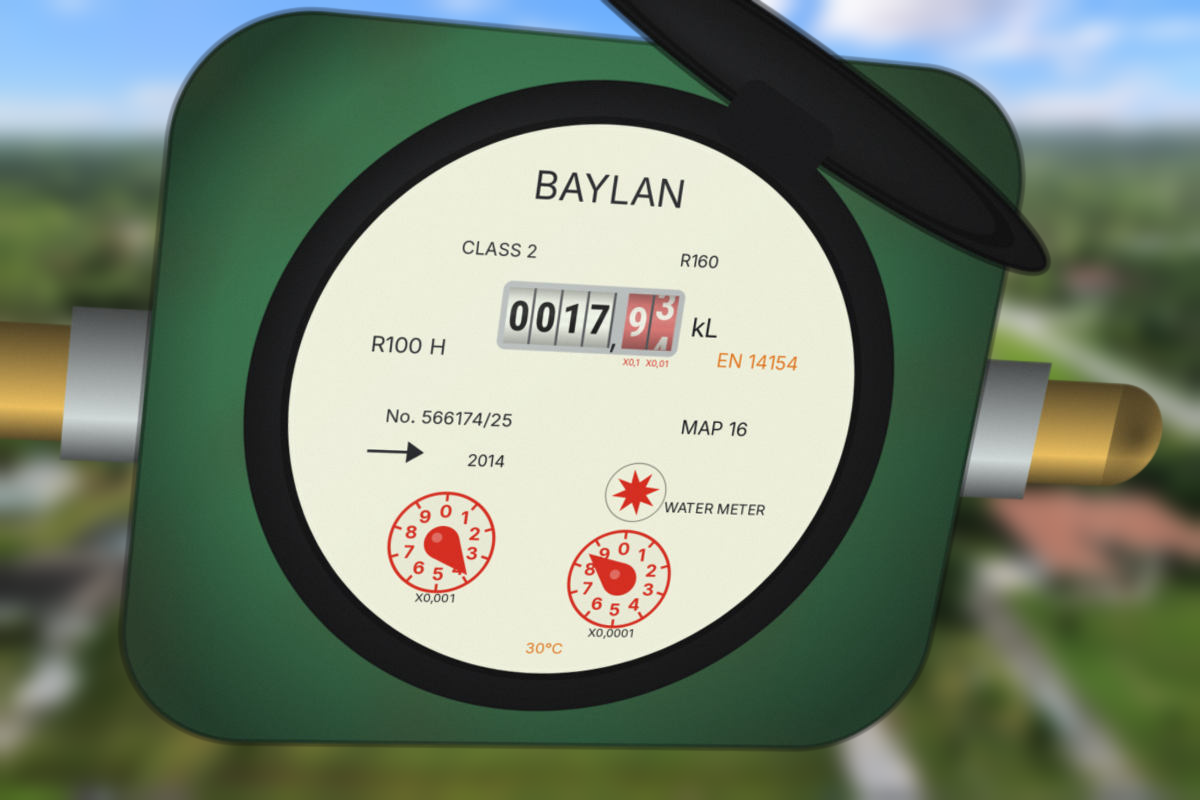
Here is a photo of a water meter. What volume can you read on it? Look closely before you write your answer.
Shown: 17.9338 kL
